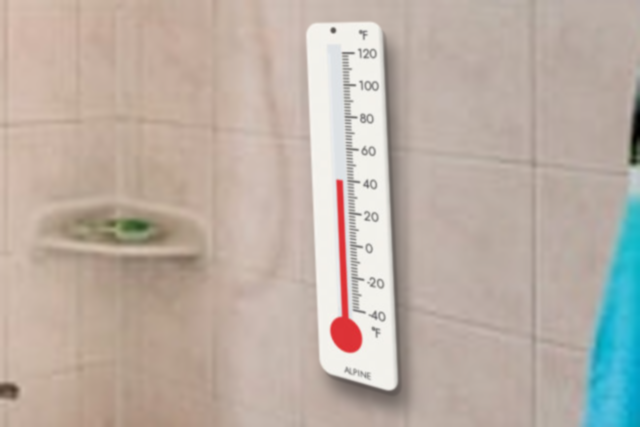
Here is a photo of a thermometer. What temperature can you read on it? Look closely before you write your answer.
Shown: 40 °F
